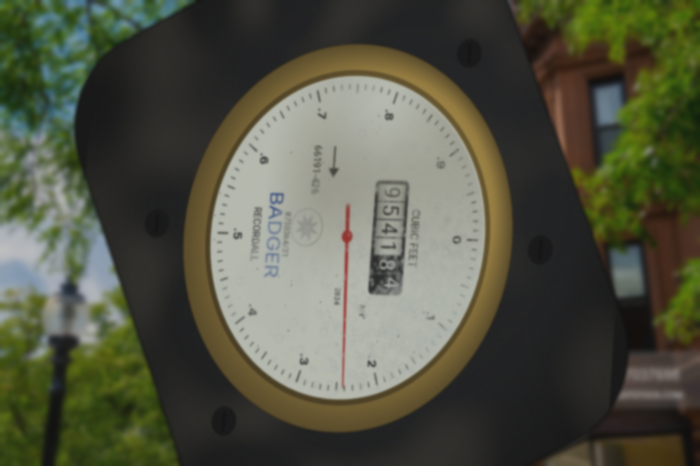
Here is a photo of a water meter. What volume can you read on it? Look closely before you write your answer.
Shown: 954184.24 ft³
